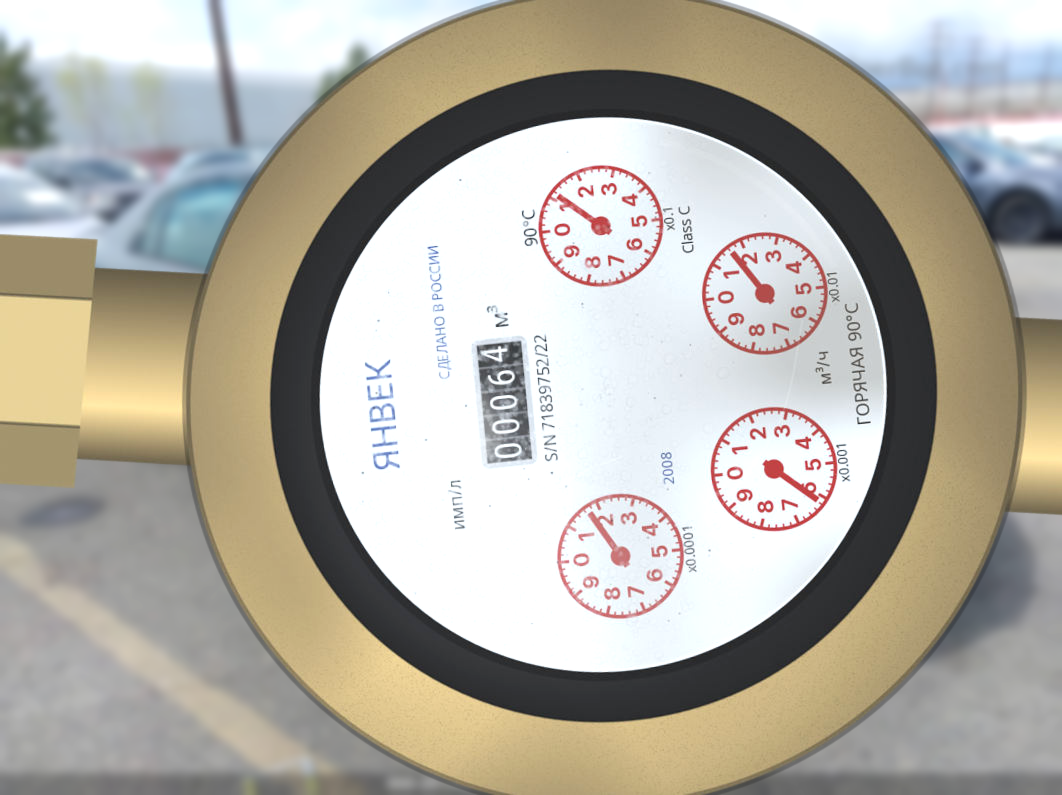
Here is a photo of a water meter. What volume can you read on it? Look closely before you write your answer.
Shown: 64.1161 m³
